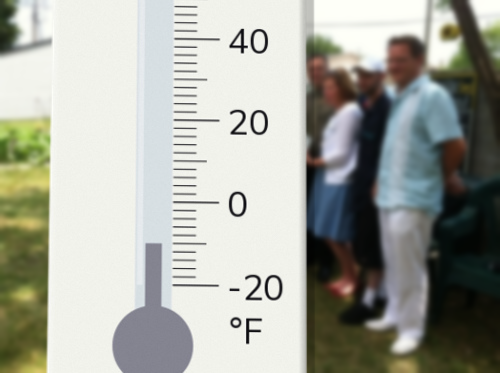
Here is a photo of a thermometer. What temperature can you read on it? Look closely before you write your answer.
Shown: -10 °F
